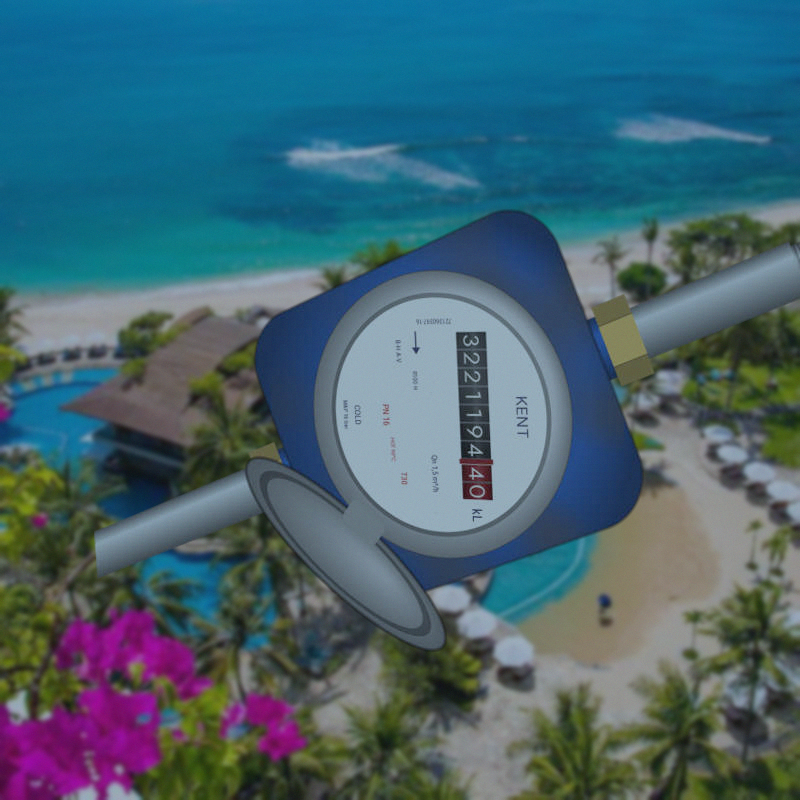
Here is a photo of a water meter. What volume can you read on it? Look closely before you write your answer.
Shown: 3221194.40 kL
